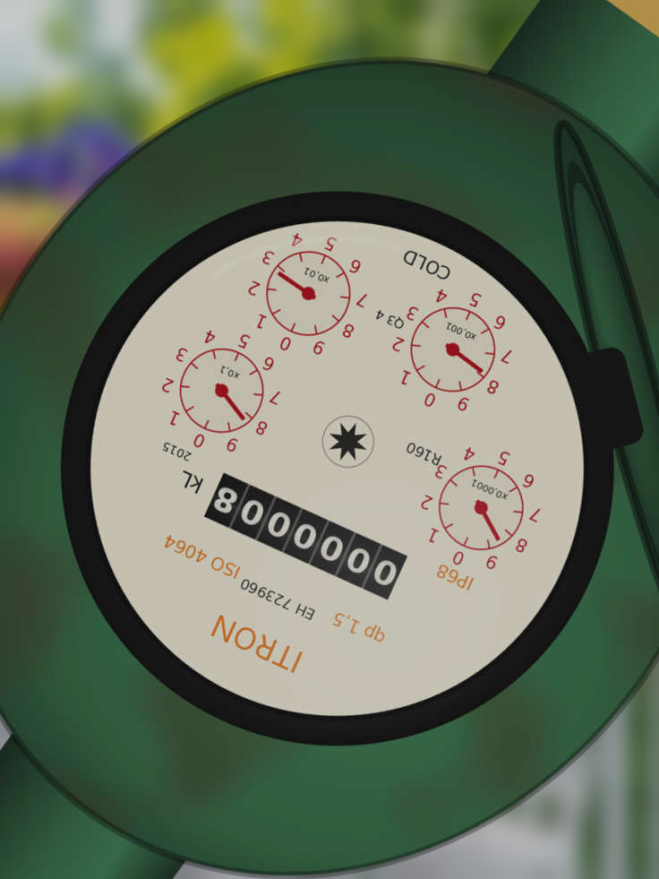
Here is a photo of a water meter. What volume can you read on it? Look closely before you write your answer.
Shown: 8.8278 kL
